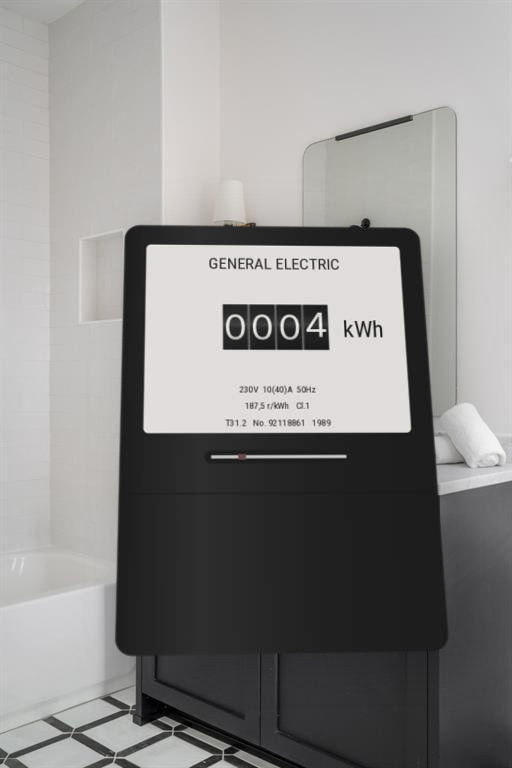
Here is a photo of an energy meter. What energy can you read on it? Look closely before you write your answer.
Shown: 4 kWh
